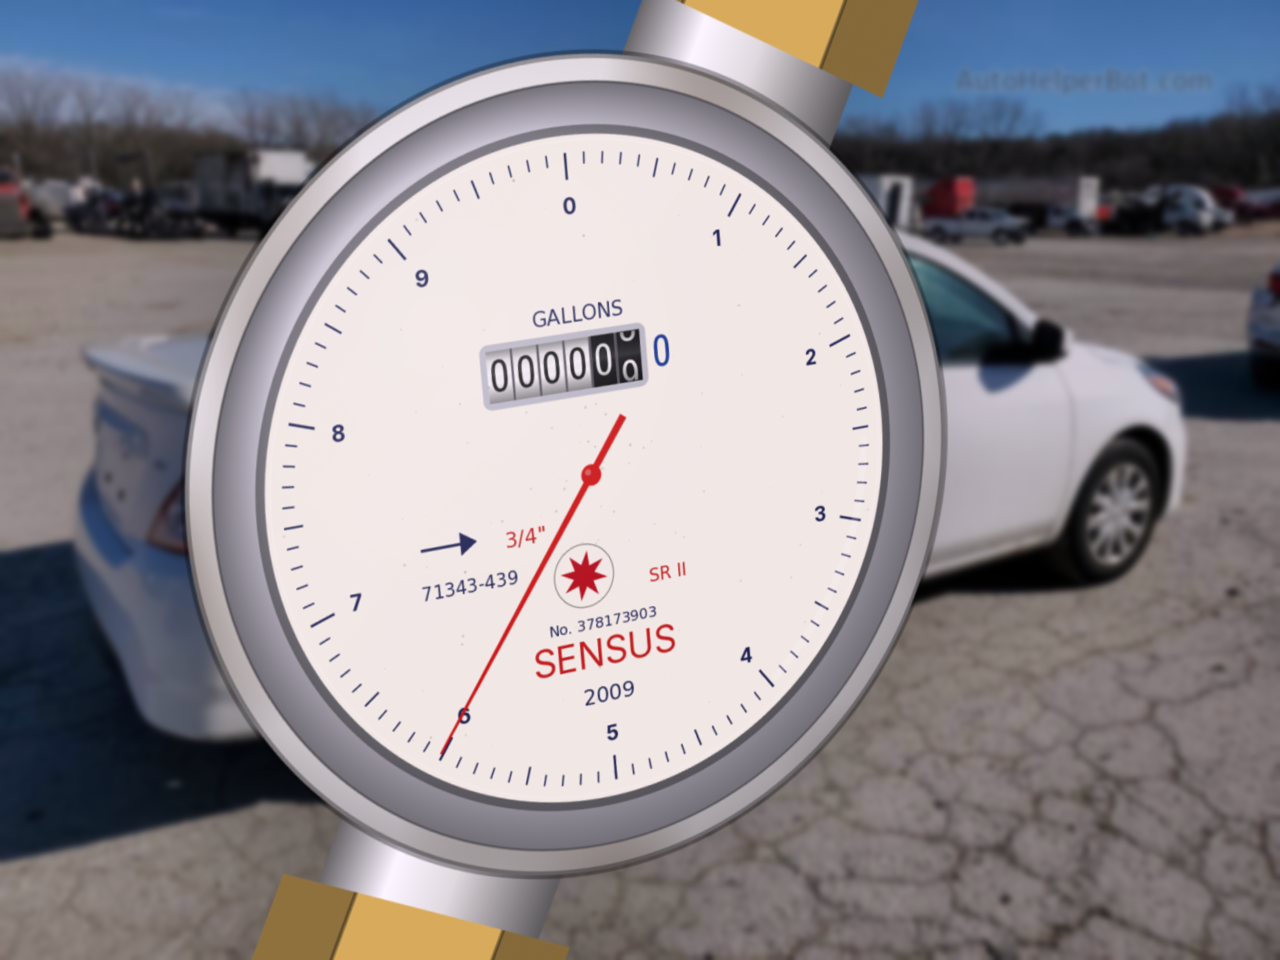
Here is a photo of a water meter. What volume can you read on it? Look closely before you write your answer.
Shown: 86.0 gal
